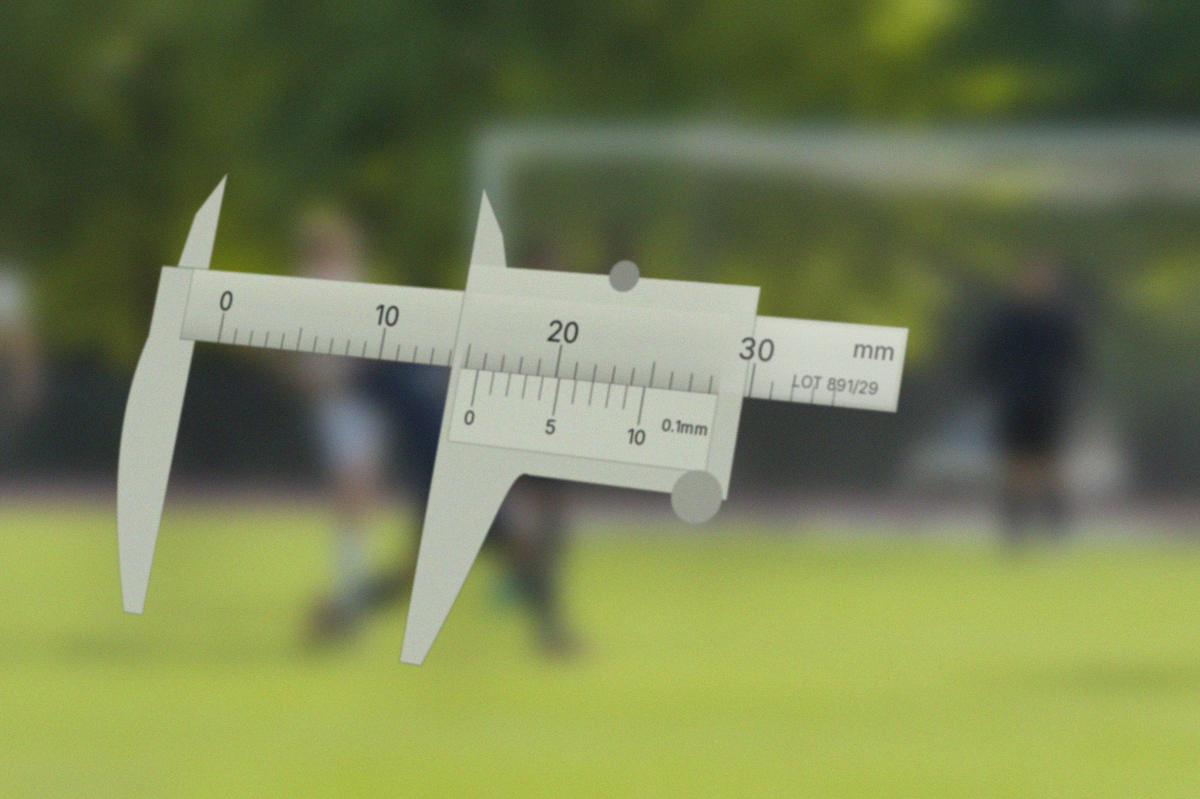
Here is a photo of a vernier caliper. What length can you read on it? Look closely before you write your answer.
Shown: 15.7 mm
